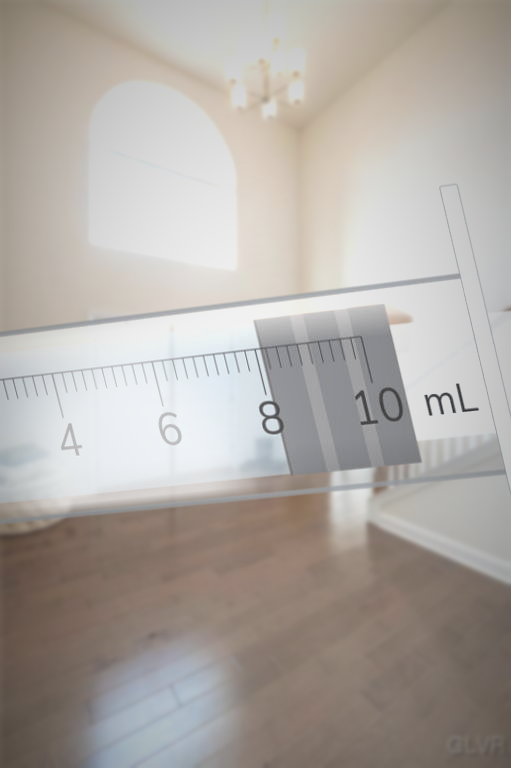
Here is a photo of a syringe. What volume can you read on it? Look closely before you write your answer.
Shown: 8.1 mL
